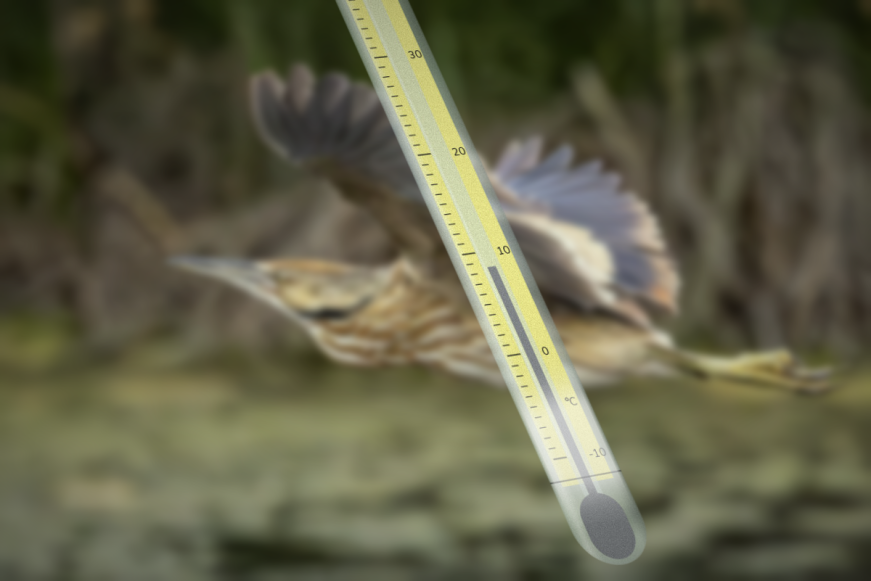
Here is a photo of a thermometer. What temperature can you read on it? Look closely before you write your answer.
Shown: 8.5 °C
